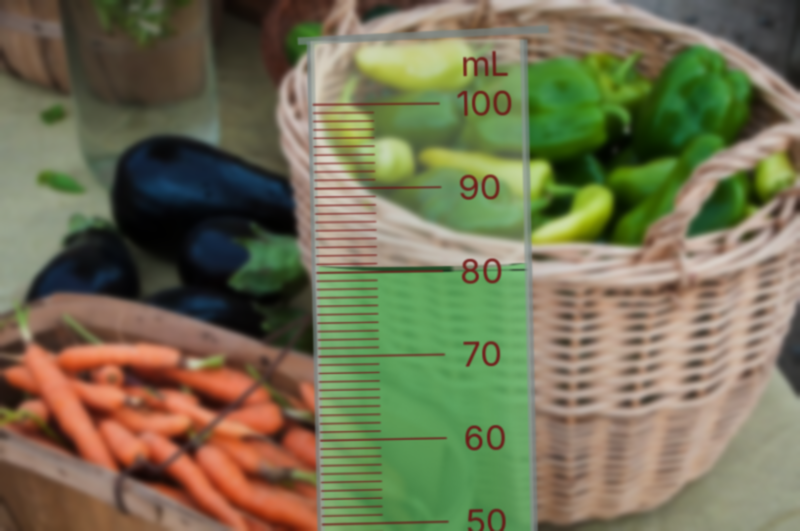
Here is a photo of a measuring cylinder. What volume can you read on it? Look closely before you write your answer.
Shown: 80 mL
